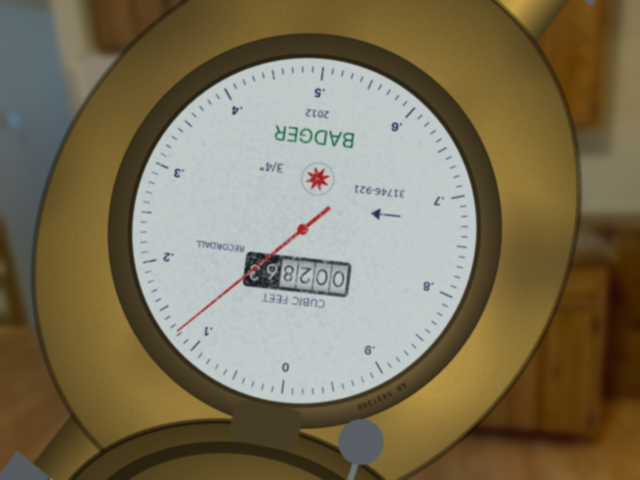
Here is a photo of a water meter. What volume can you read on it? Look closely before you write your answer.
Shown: 2863.12 ft³
